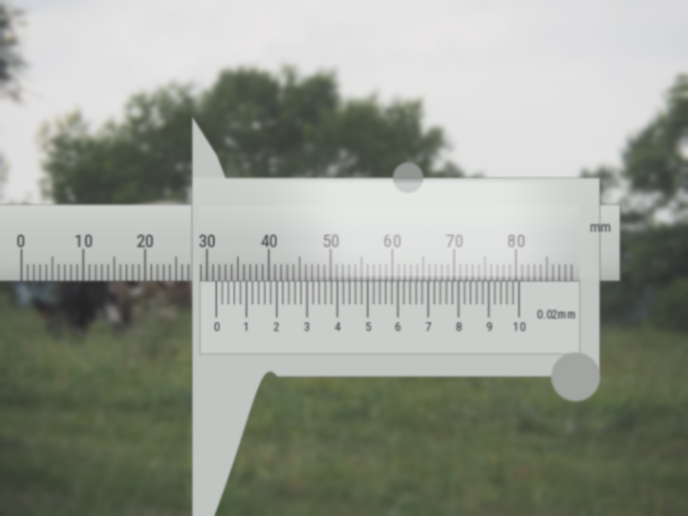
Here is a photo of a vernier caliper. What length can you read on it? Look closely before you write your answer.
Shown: 31.5 mm
